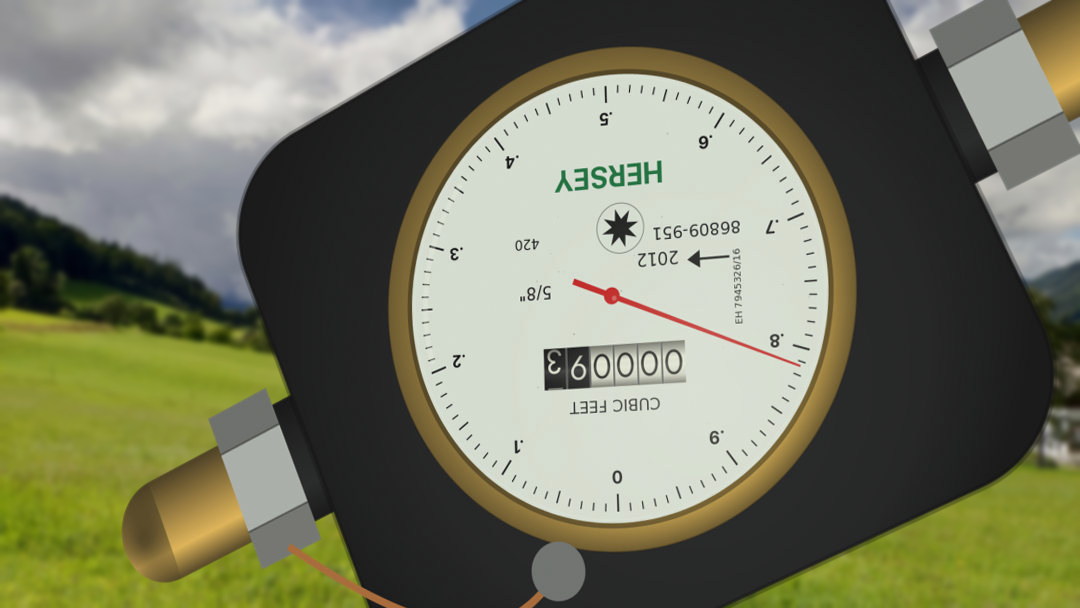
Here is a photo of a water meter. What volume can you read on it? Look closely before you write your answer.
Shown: 92.81 ft³
